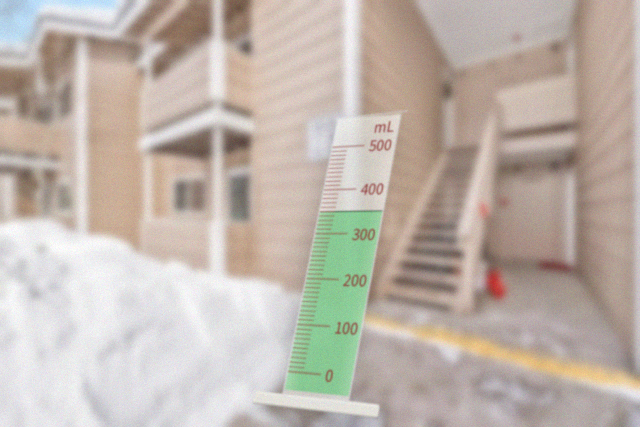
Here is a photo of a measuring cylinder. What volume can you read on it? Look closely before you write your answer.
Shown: 350 mL
